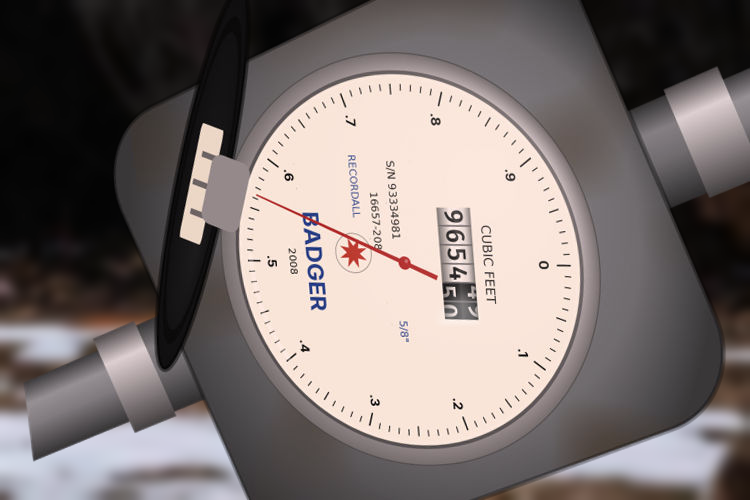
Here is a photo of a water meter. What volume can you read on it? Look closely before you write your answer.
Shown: 965449.56 ft³
